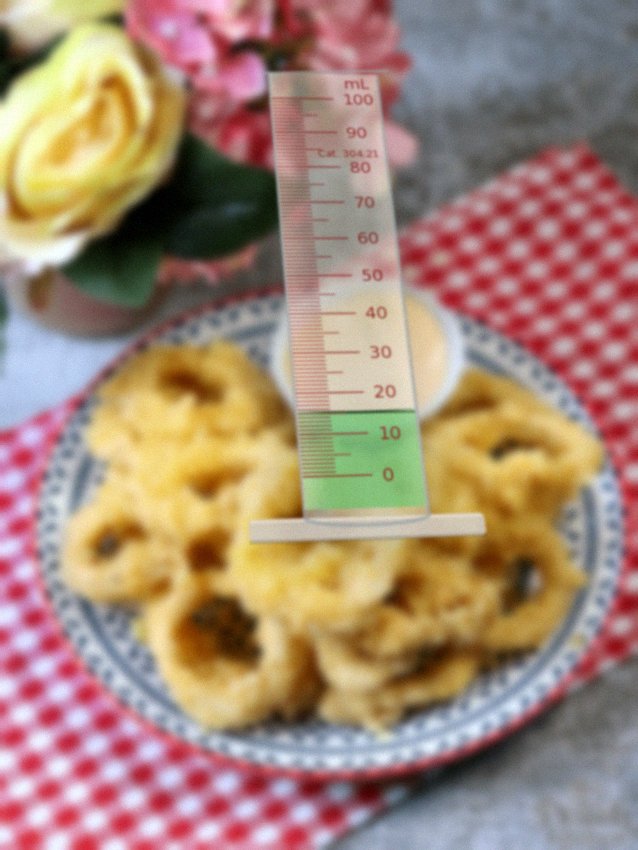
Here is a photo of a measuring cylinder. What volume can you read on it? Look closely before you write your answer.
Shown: 15 mL
